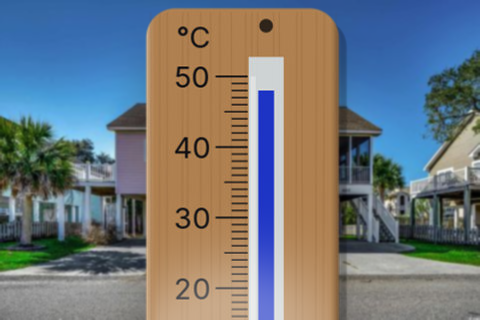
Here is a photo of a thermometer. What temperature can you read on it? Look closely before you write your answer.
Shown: 48 °C
